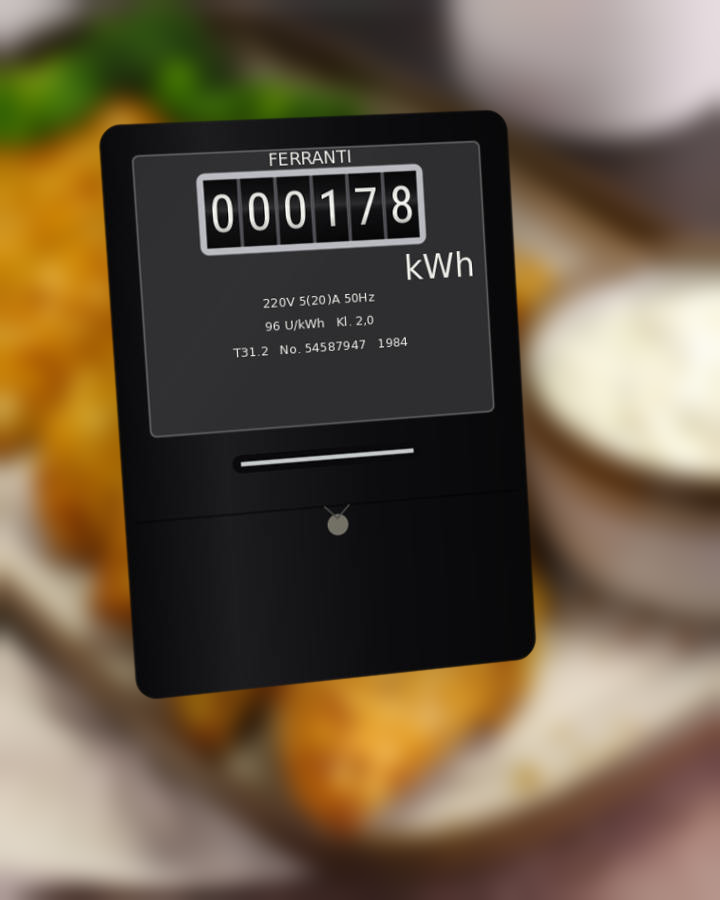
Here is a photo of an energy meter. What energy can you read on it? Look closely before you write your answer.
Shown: 178 kWh
